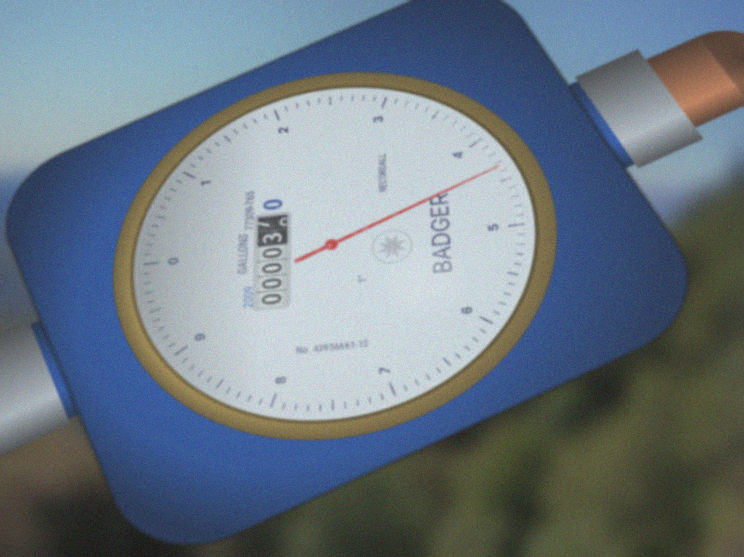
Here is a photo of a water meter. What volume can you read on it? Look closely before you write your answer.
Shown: 374.3 gal
